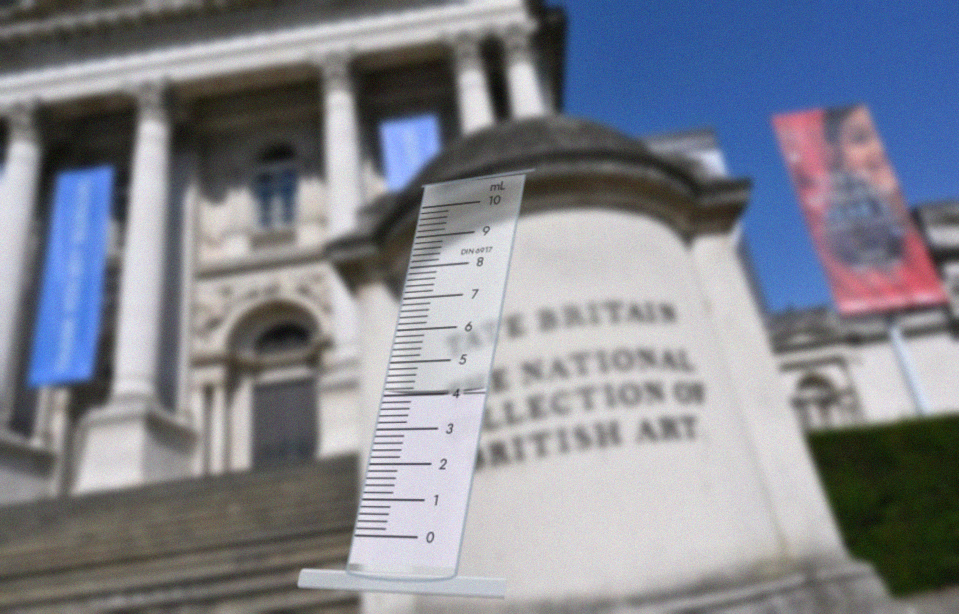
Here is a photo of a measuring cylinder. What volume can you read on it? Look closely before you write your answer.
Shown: 4 mL
